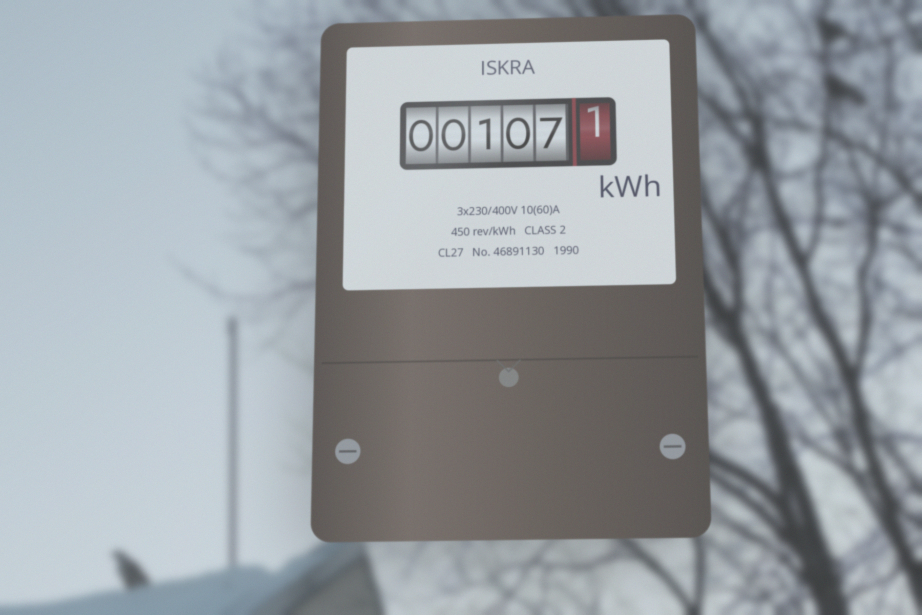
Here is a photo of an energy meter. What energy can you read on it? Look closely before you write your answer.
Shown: 107.1 kWh
